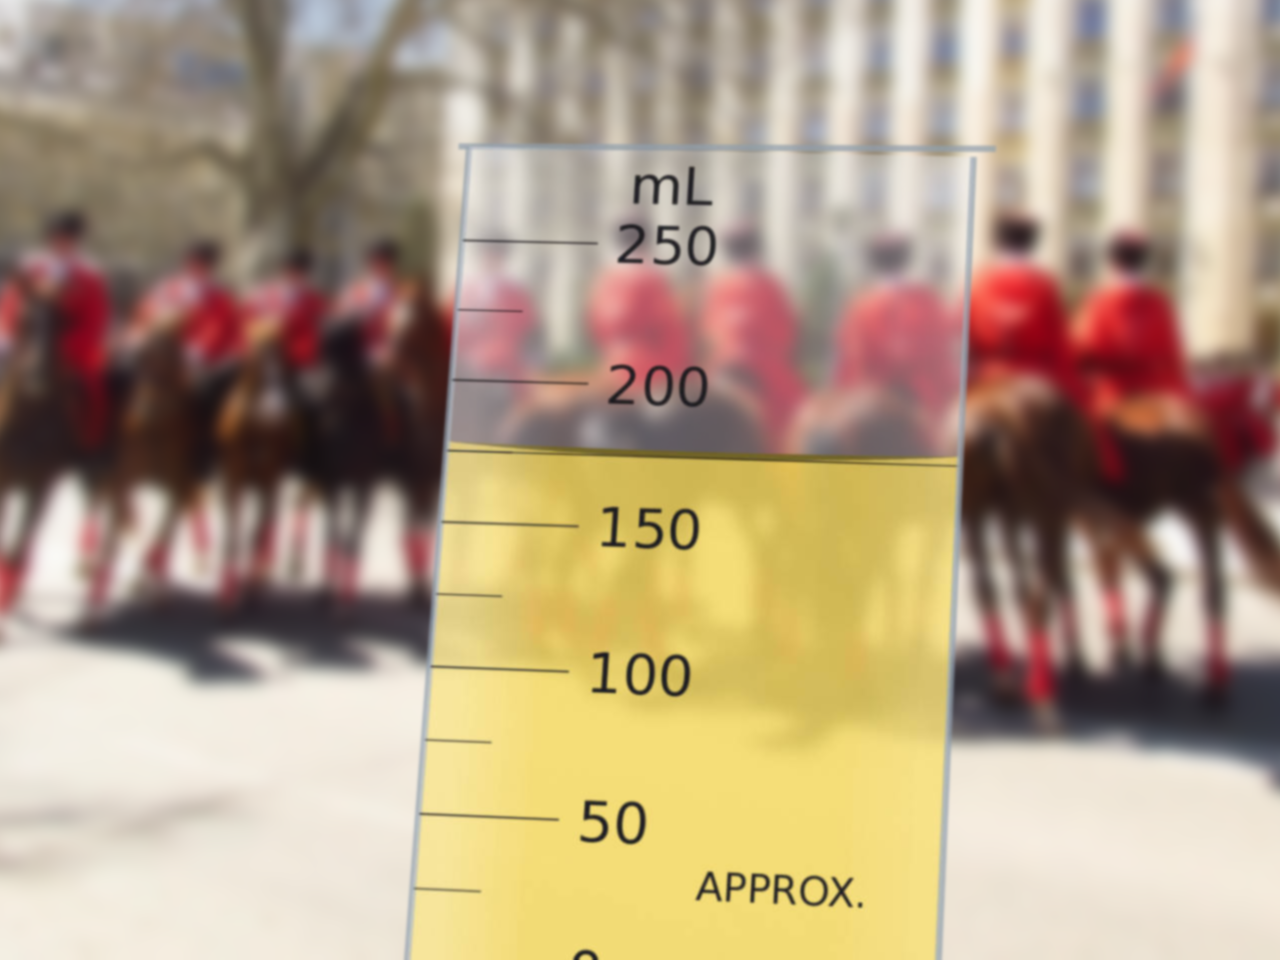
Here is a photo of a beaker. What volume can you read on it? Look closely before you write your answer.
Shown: 175 mL
